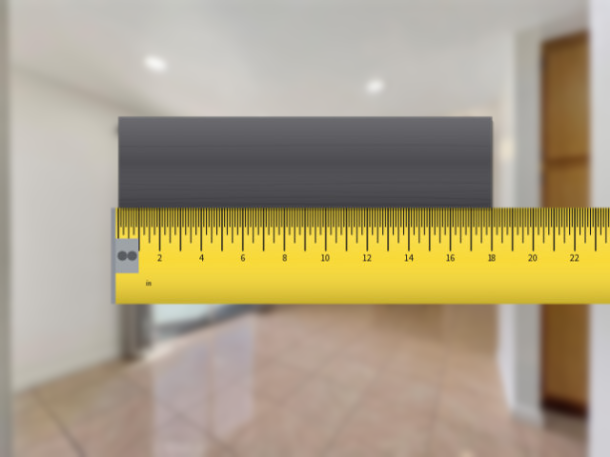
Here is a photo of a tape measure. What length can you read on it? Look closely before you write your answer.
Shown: 18 in
